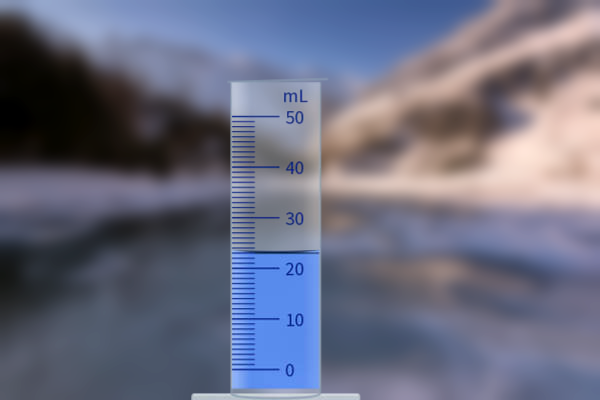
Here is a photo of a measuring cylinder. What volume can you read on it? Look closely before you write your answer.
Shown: 23 mL
